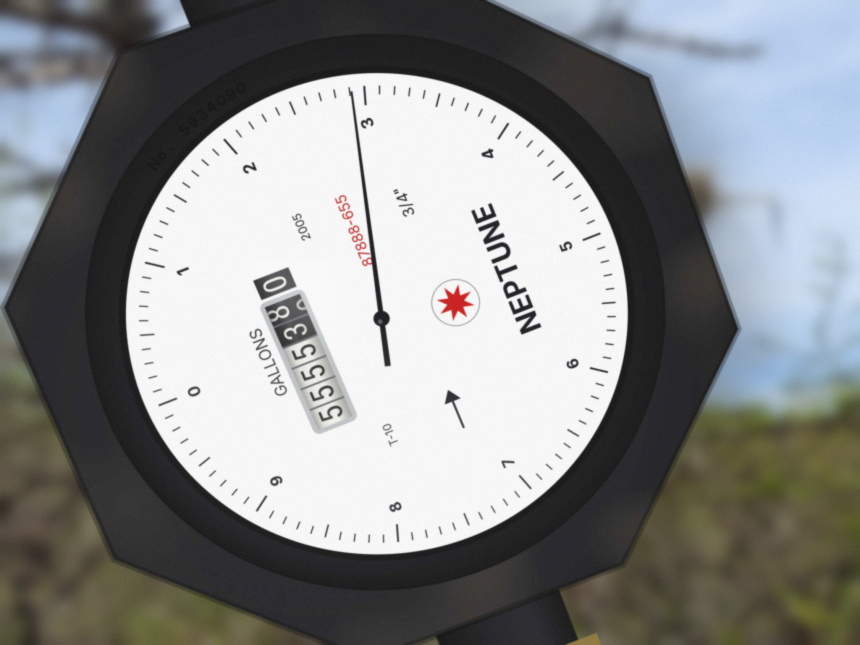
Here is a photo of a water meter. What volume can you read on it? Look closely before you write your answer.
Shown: 5555382.9 gal
